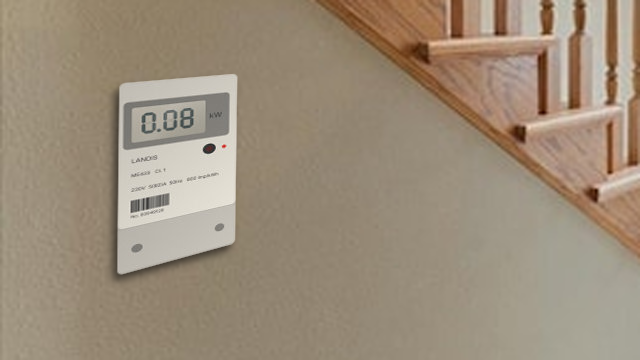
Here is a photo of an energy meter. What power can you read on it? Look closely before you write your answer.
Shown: 0.08 kW
